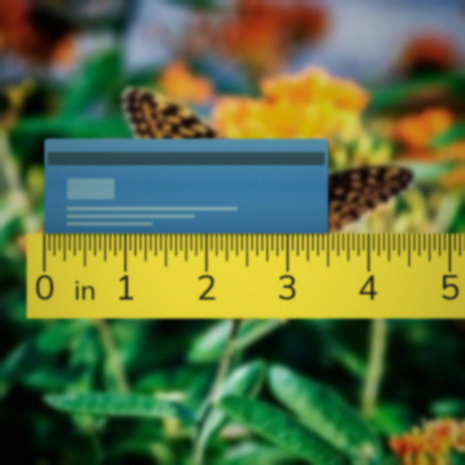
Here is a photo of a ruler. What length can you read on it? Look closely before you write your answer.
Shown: 3.5 in
